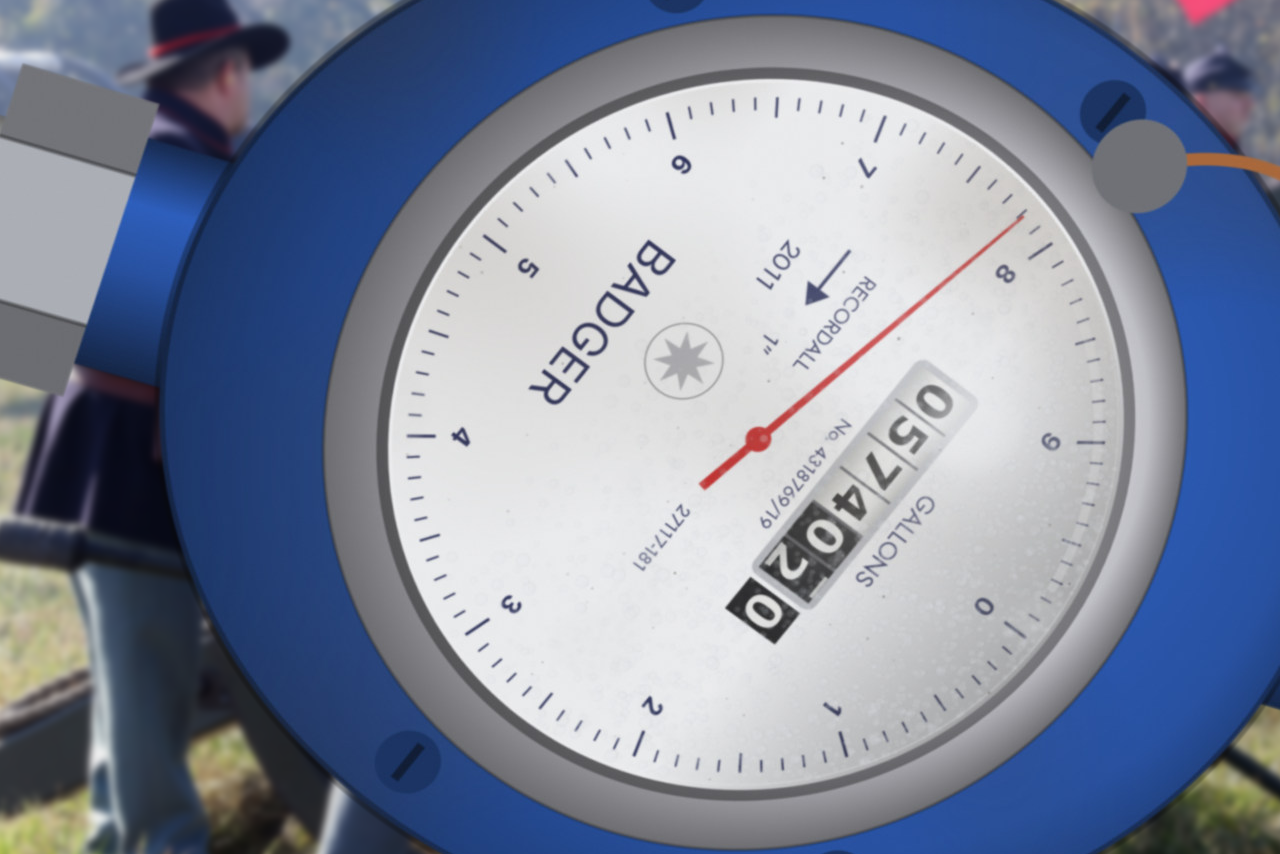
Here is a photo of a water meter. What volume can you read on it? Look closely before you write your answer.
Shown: 574017.8 gal
